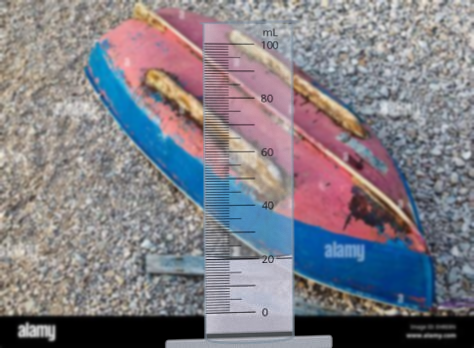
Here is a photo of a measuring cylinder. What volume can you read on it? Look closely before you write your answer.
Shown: 20 mL
